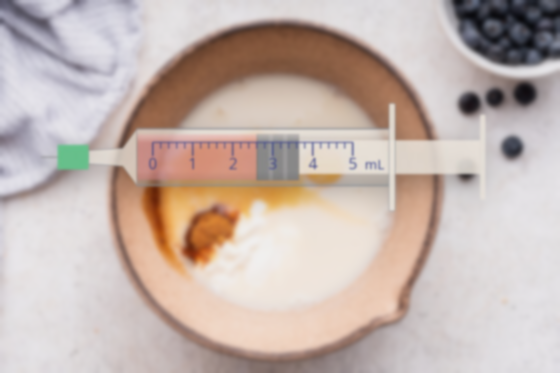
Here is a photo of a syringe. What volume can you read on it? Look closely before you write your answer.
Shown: 2.6 mL
